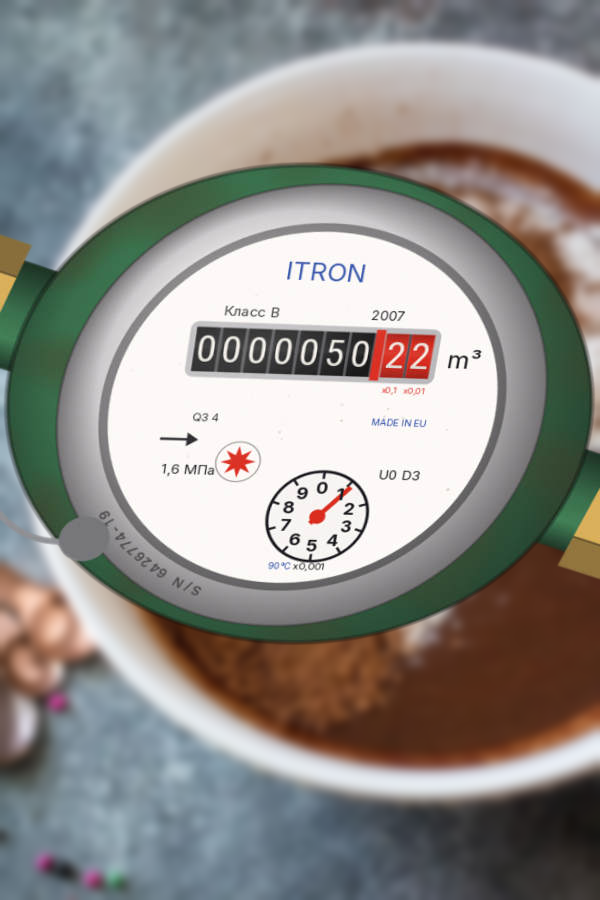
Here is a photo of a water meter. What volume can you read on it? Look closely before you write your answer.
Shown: 50.221 m³
